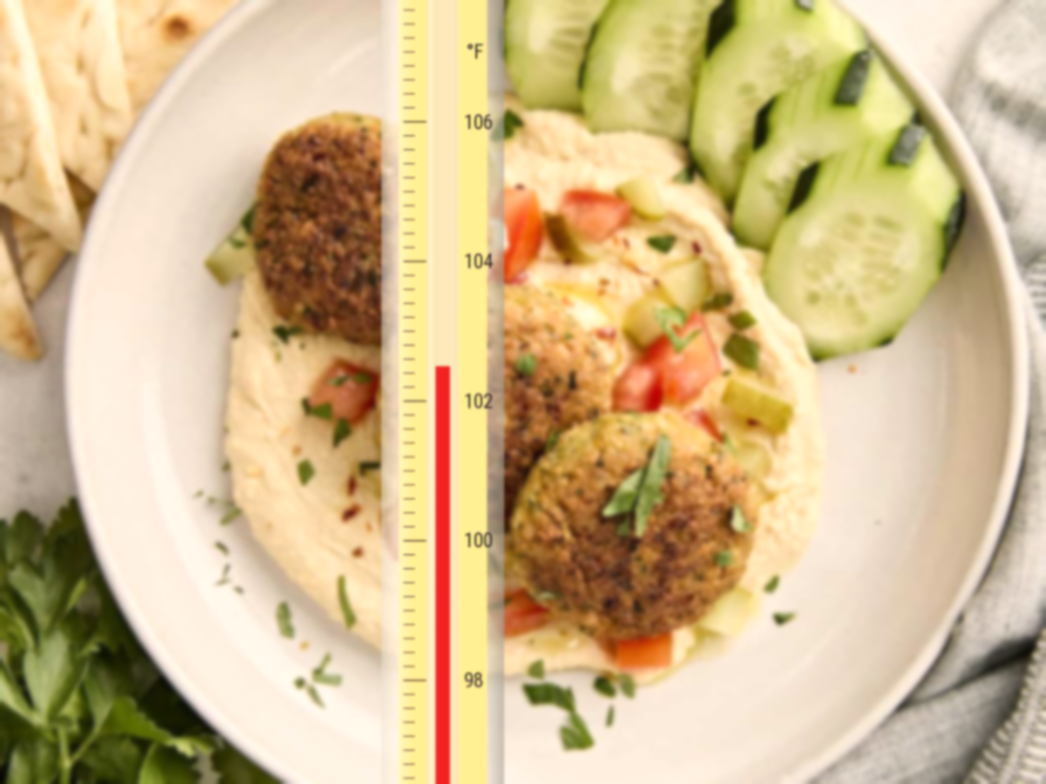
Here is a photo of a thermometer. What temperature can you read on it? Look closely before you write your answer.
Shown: 102.5 °F
